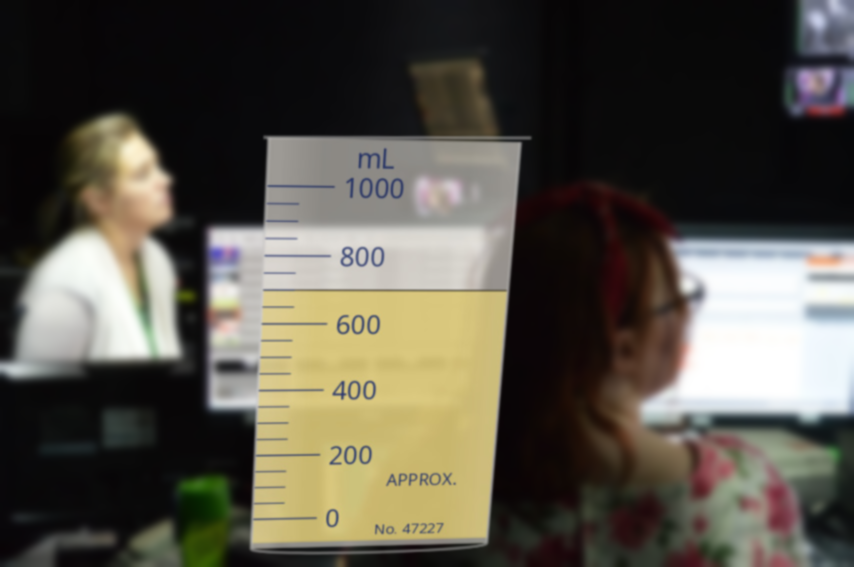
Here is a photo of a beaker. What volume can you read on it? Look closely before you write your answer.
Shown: 700 mL
